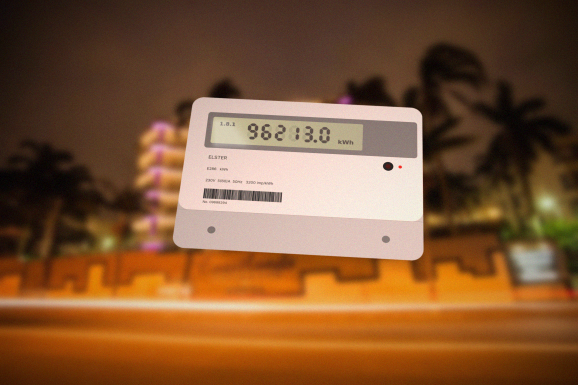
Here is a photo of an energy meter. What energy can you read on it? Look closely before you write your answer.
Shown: 96213.0 kWh
